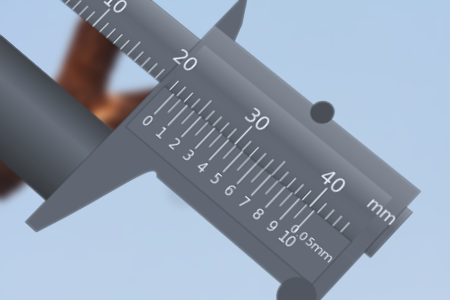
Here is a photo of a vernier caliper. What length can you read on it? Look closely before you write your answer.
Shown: 21.6 mm
